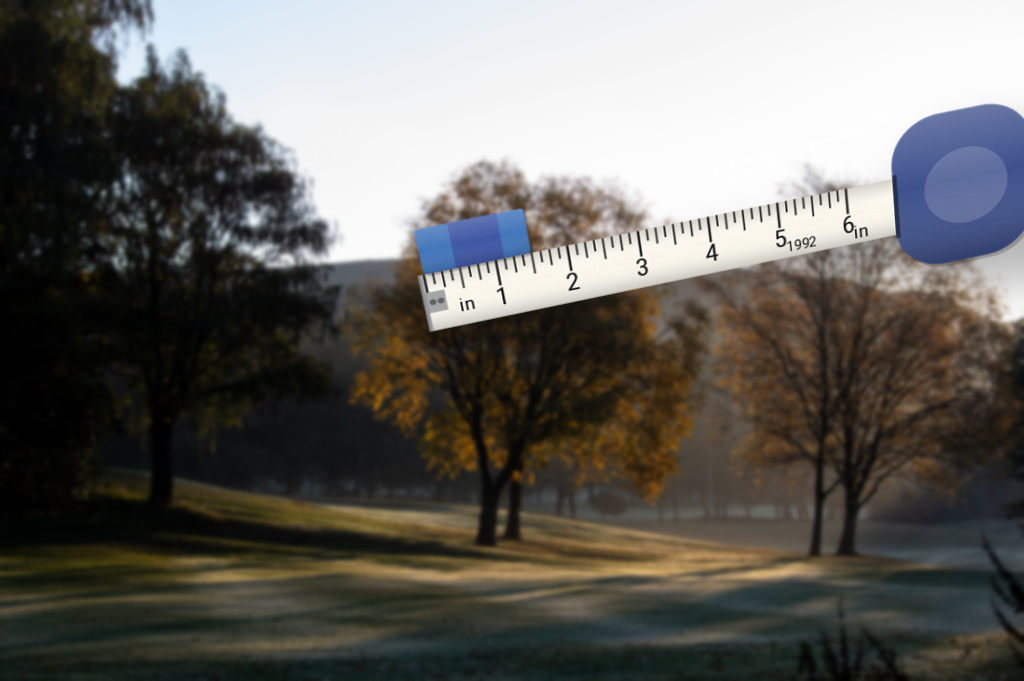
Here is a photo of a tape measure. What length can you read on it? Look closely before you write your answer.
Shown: 1.5 in
